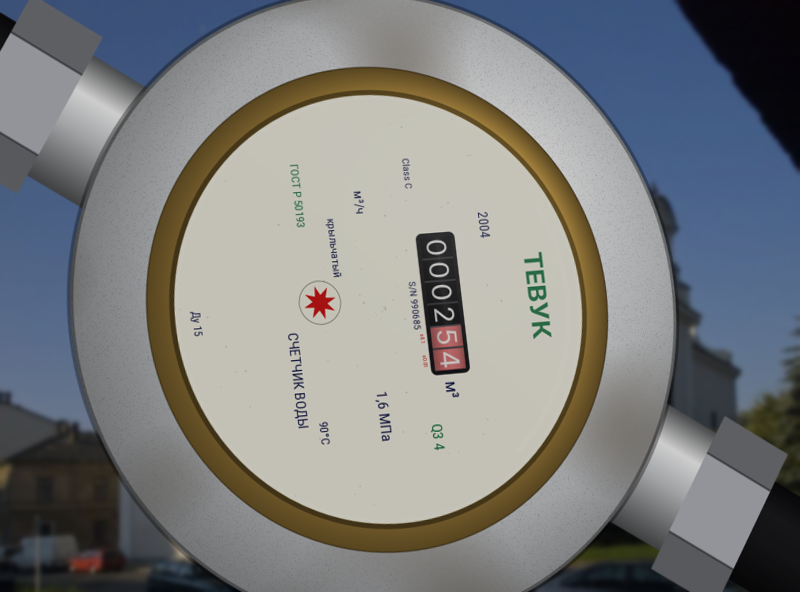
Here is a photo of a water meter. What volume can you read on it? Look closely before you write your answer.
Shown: 2.54 m³
